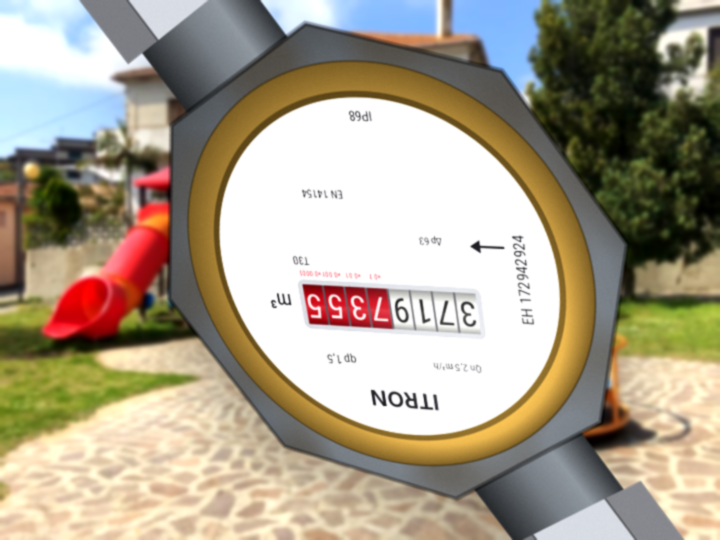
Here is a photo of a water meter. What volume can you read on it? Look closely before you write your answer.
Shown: 3719.7355 m³
